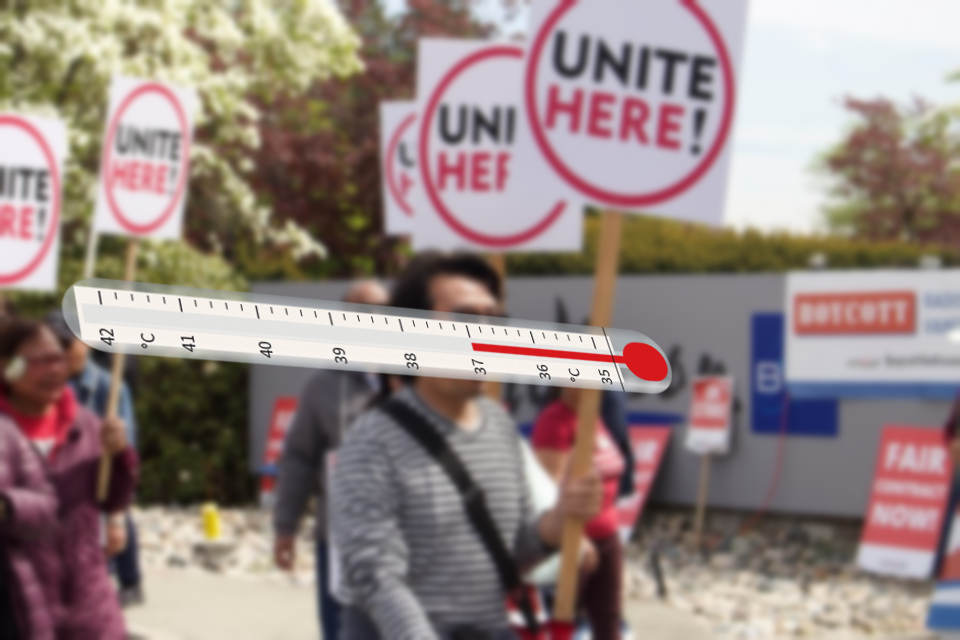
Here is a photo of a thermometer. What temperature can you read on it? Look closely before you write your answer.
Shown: 37 °C
